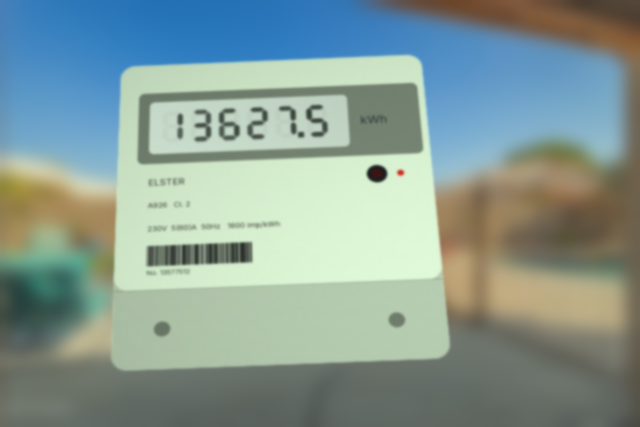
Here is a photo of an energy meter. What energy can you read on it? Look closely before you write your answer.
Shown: 13627.5 kWh
